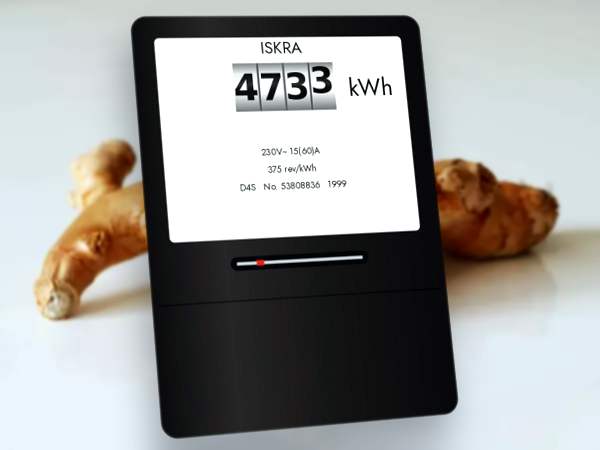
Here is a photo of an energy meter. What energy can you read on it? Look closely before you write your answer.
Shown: 4733 kWh
